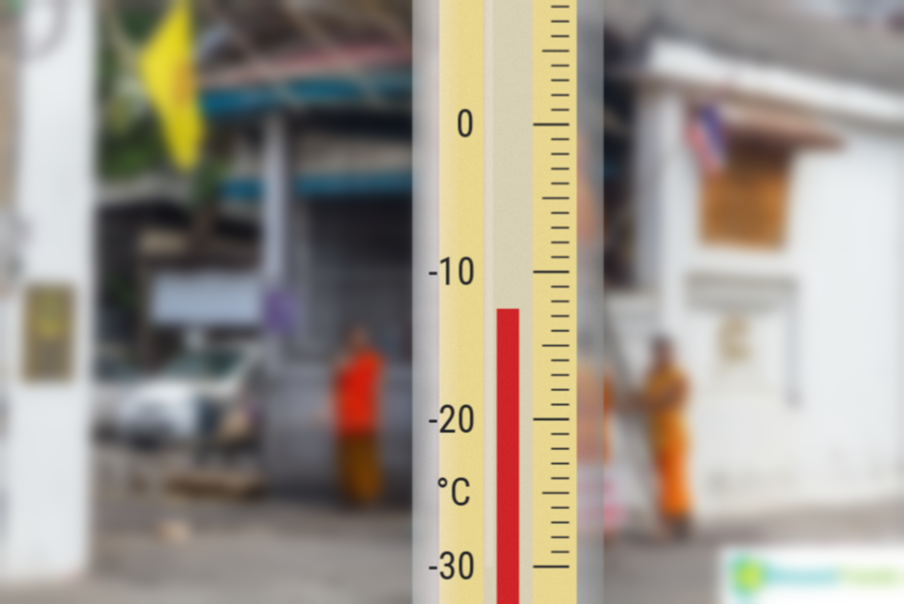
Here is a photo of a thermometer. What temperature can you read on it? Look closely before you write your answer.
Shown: -12.5 °C
